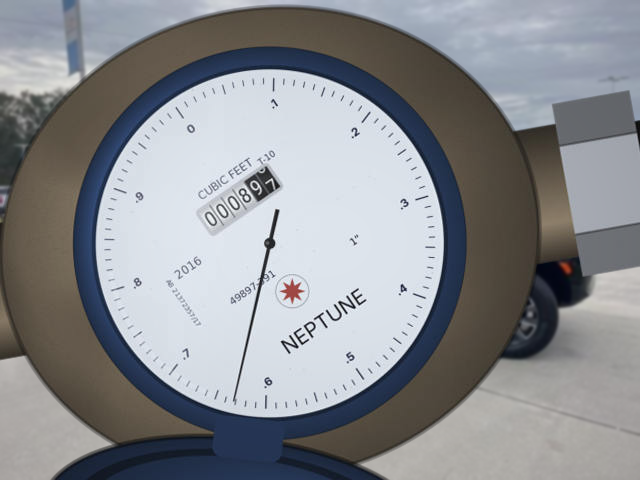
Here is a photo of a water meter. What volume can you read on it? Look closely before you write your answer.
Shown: 896.63 ft³
